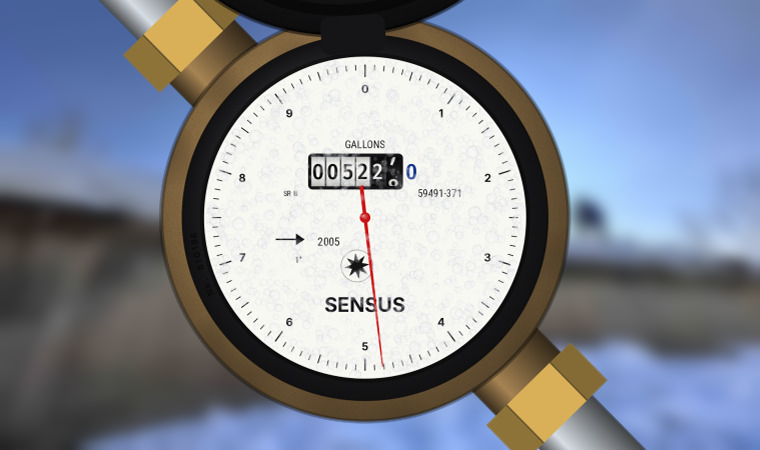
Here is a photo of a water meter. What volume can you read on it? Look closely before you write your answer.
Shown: 52274.8 gal
